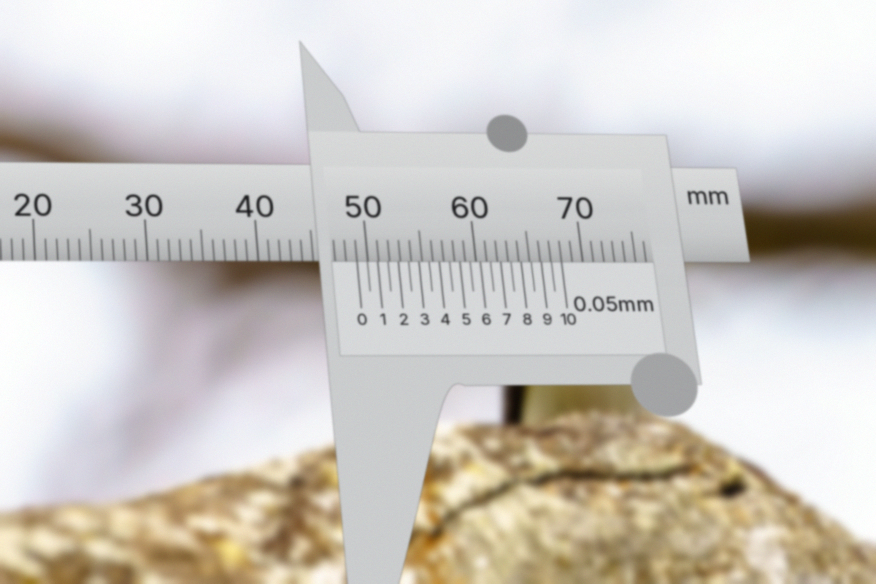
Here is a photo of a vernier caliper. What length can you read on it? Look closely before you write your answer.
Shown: 49.0 mm
